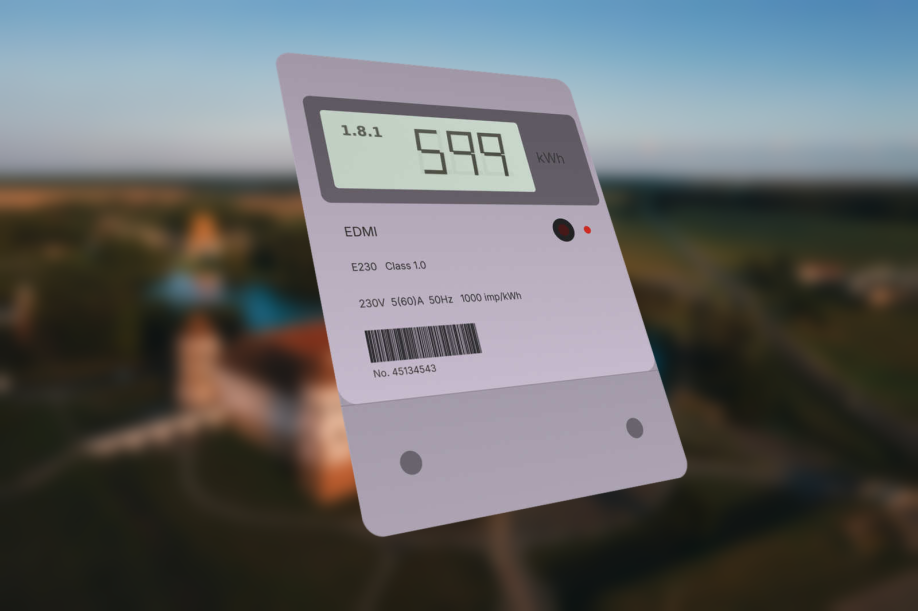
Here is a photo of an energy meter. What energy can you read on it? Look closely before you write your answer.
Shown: 599 kWh
